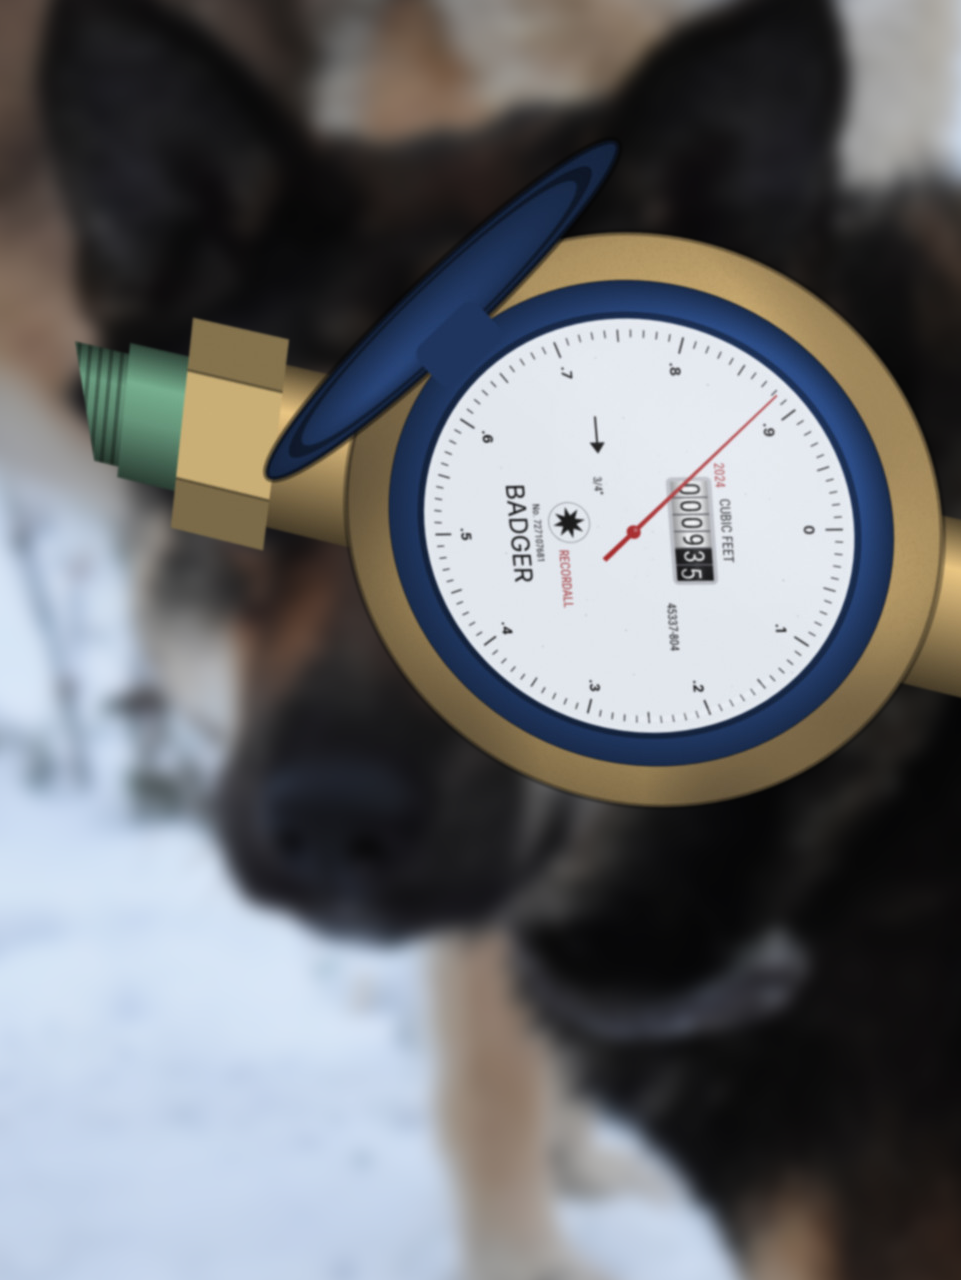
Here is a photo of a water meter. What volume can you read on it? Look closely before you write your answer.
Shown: 934.88 ft³
